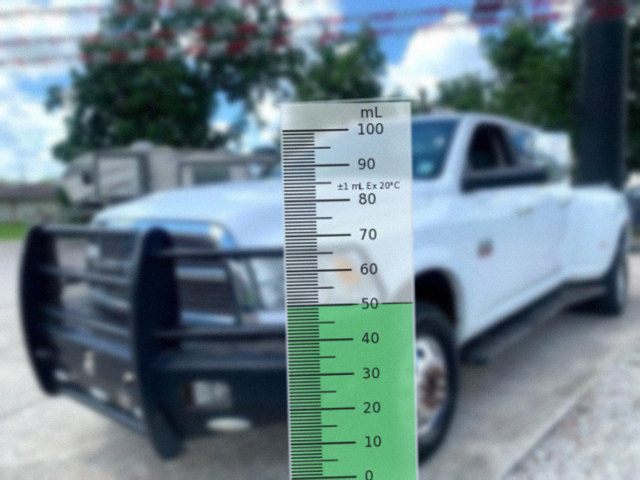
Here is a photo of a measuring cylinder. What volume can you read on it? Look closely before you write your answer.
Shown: 50 mL
